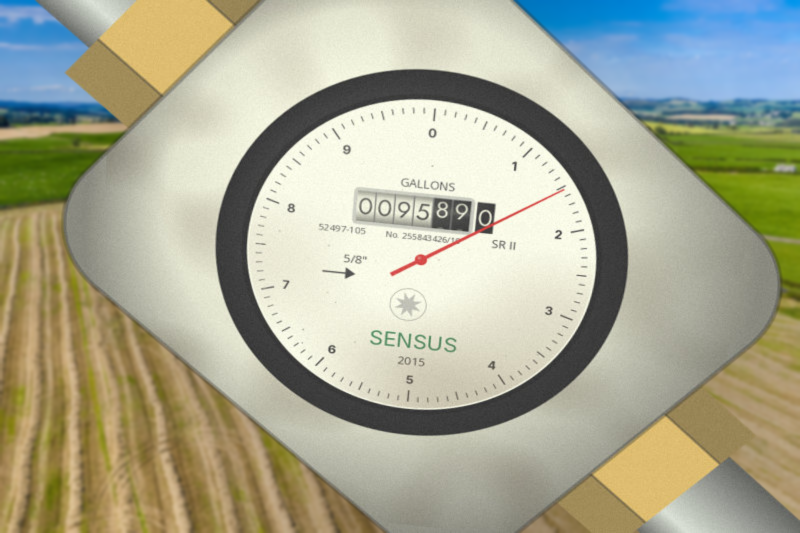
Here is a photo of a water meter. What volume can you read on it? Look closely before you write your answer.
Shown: 95891.5 gal
